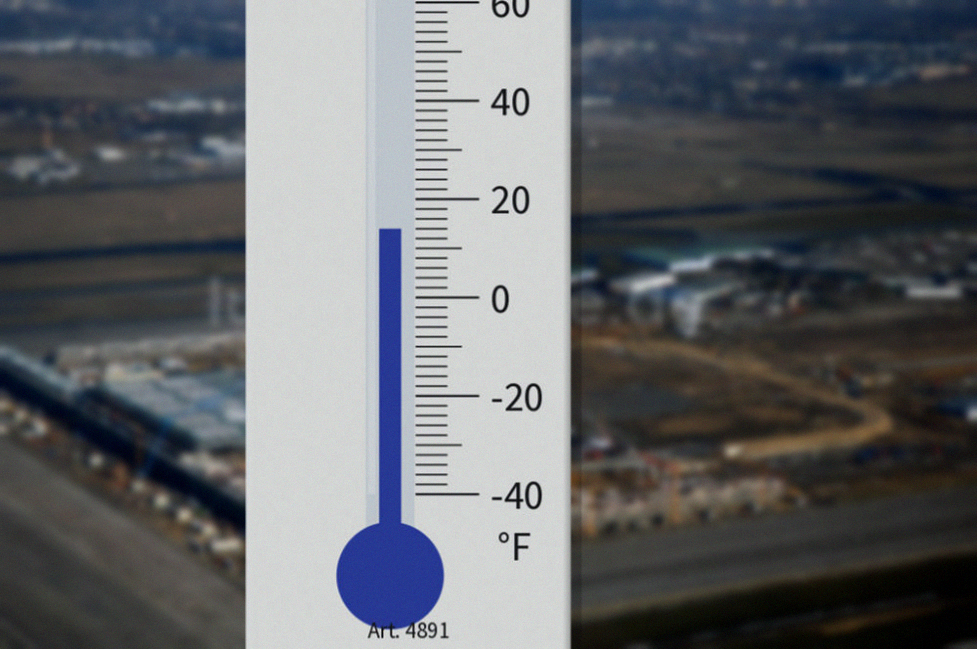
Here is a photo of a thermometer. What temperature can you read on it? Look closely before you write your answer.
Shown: 14 °F
